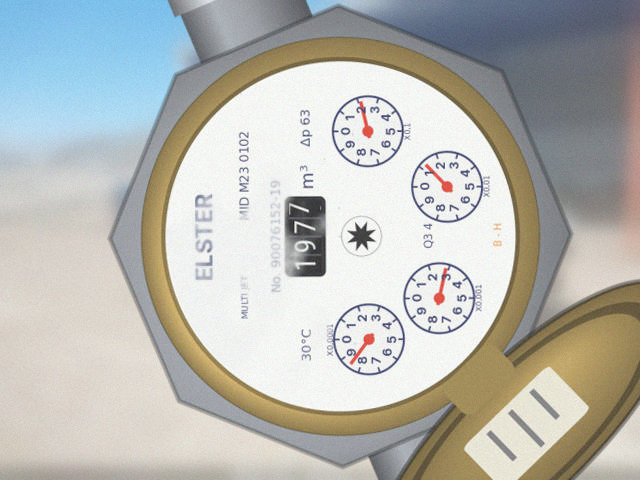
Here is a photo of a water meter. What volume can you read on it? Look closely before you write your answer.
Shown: 1977.2128 m³
